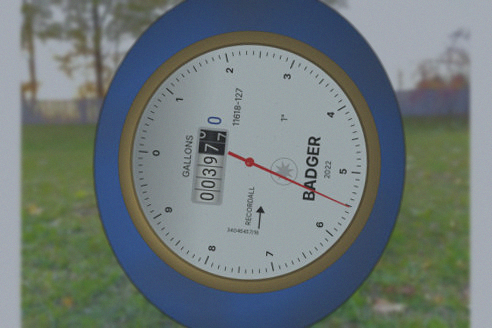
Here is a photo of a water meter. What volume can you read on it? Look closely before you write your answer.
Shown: 39765.5 gal
